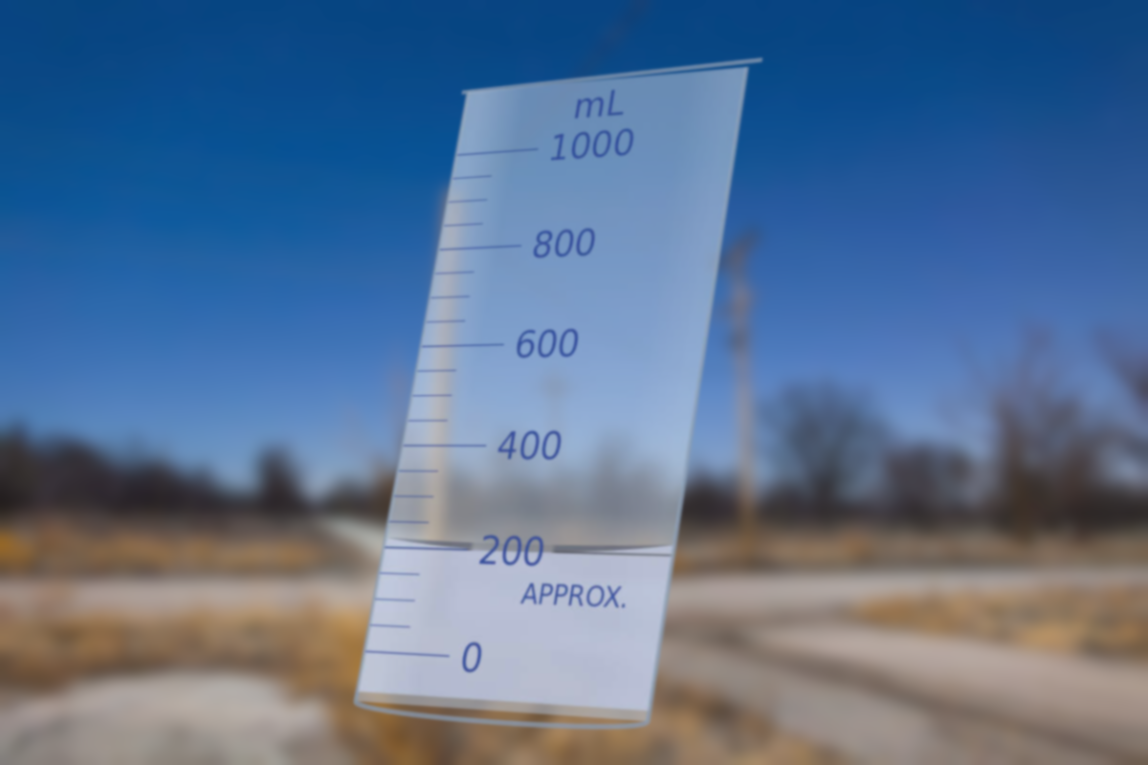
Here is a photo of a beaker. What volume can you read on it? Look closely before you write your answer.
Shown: 200 mL
